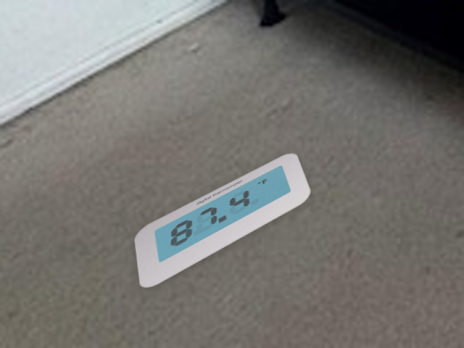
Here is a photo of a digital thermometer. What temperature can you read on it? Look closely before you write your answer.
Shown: 87.4 °F
